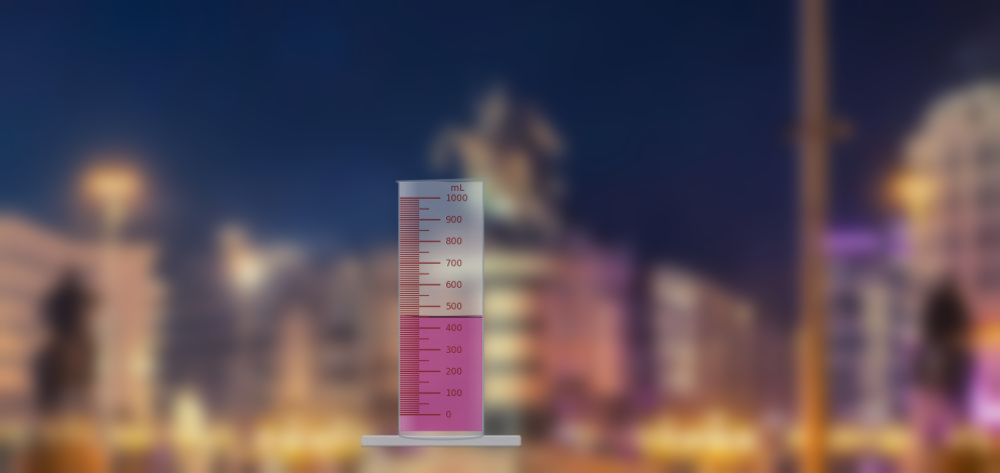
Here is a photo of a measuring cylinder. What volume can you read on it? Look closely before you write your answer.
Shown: 450 mL
